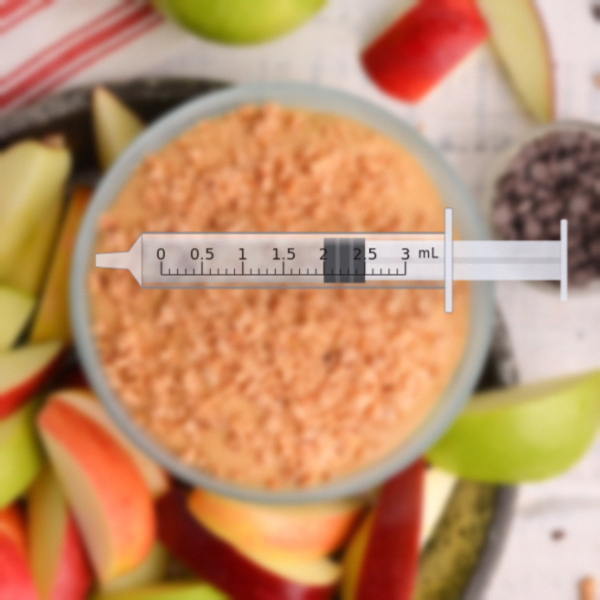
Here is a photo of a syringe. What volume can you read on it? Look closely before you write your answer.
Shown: 2 mL
